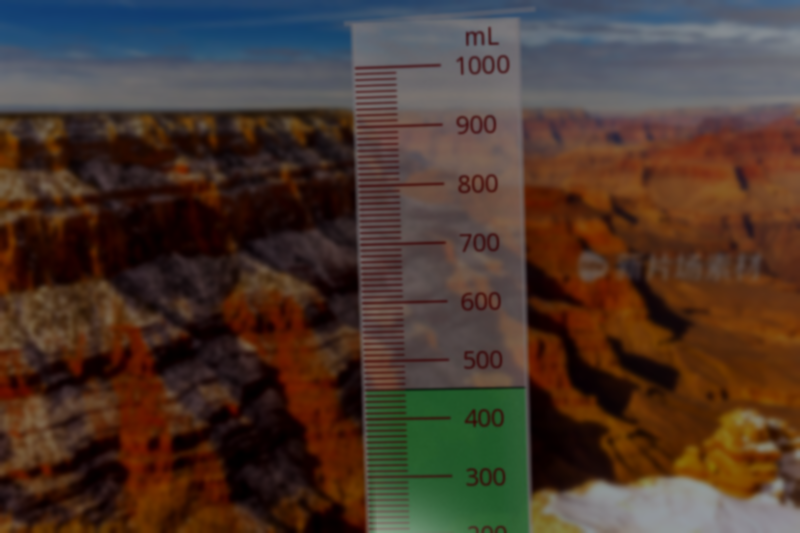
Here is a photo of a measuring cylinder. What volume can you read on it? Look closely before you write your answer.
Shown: 450 mL
